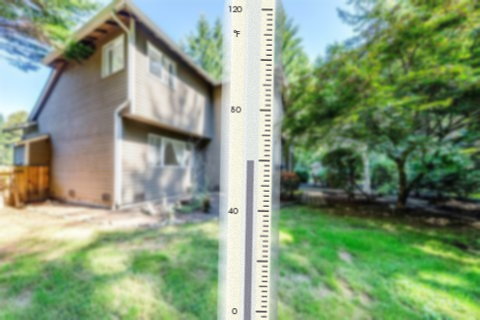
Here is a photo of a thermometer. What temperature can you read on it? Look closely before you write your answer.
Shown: 60 °F
